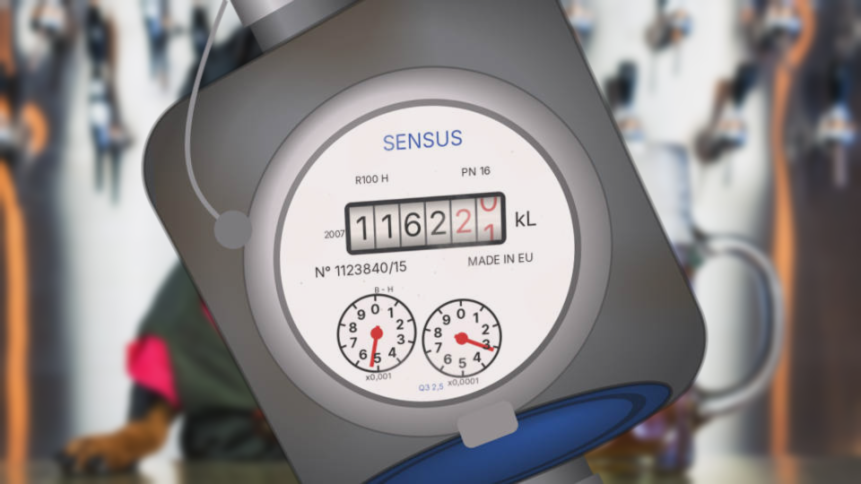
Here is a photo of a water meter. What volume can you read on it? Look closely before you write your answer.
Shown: 1162.2053 kL
